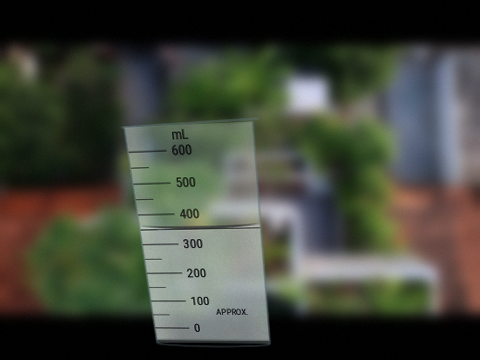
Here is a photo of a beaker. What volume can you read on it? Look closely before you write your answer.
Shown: 350 mL
